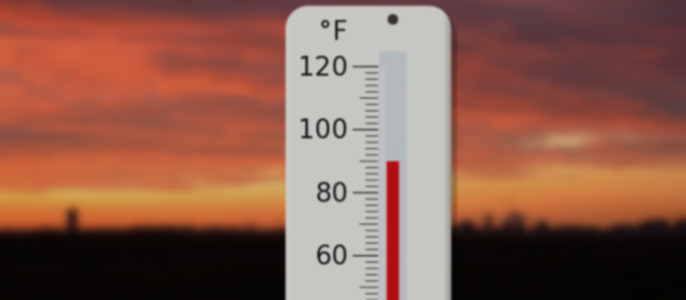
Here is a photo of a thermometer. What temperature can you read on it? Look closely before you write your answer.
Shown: 90 °F
